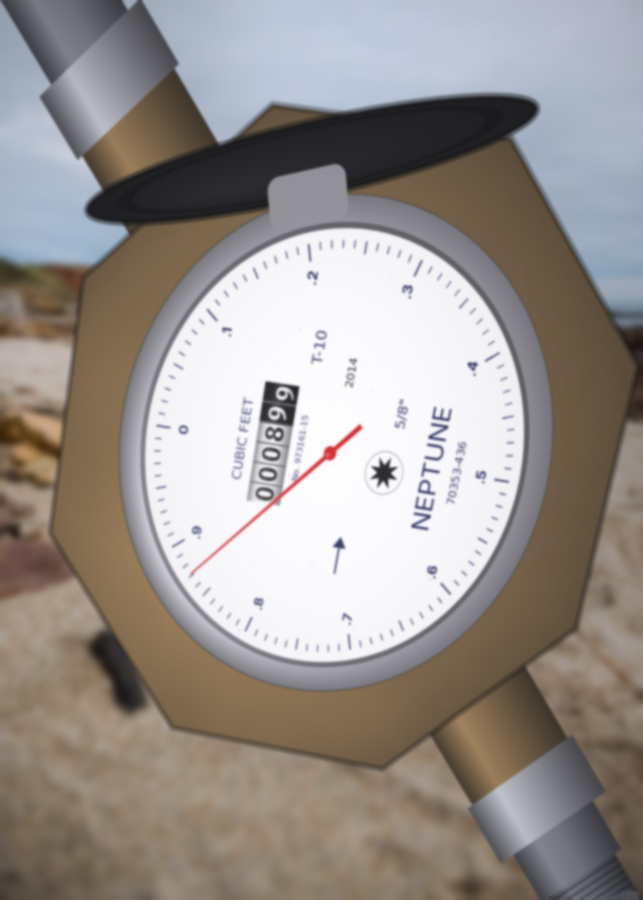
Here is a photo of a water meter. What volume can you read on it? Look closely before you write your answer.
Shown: 898.87 ft³
